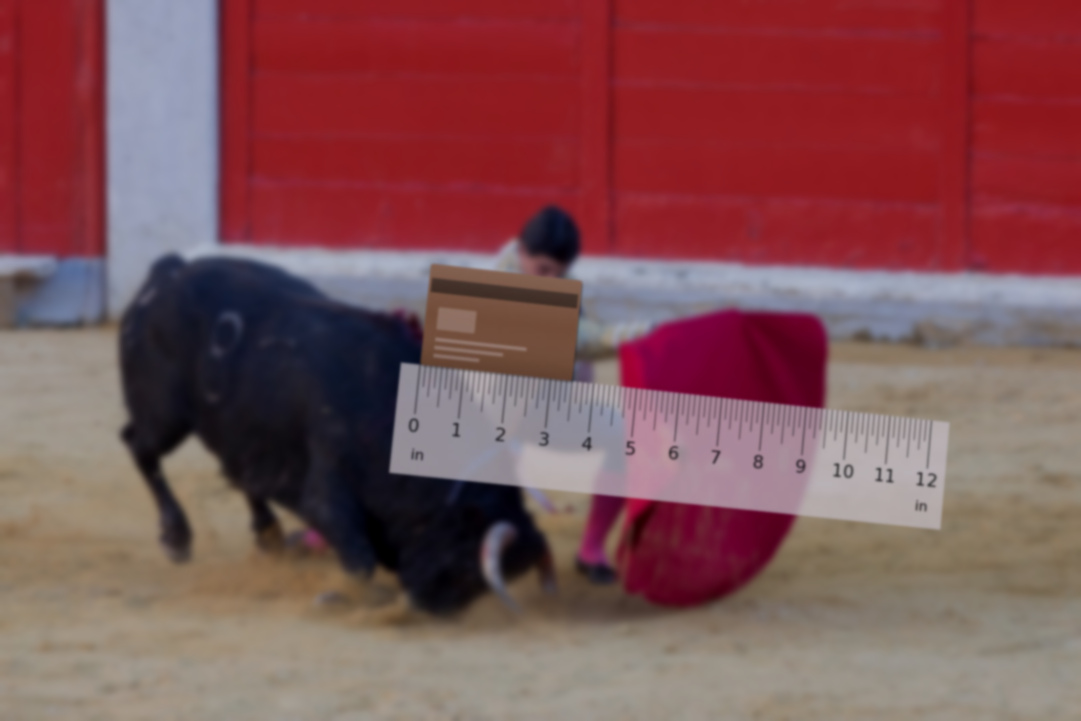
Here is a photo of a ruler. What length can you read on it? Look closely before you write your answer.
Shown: 3.5 in
